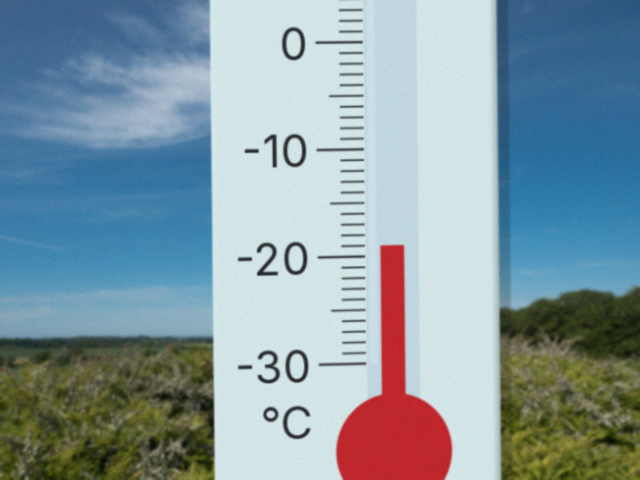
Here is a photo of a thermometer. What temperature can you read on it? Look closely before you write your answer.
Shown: -19 °C
